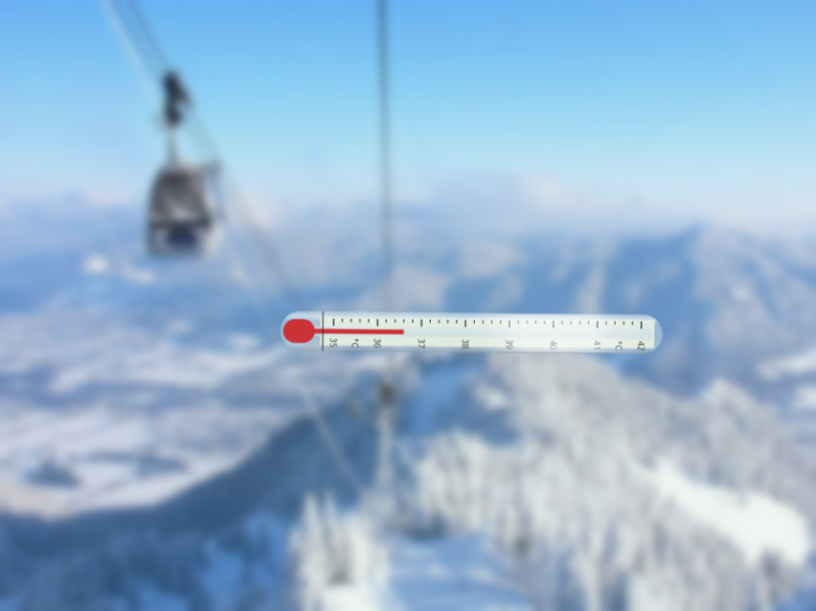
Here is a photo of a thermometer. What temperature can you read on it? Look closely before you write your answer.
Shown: 36.6 °C
